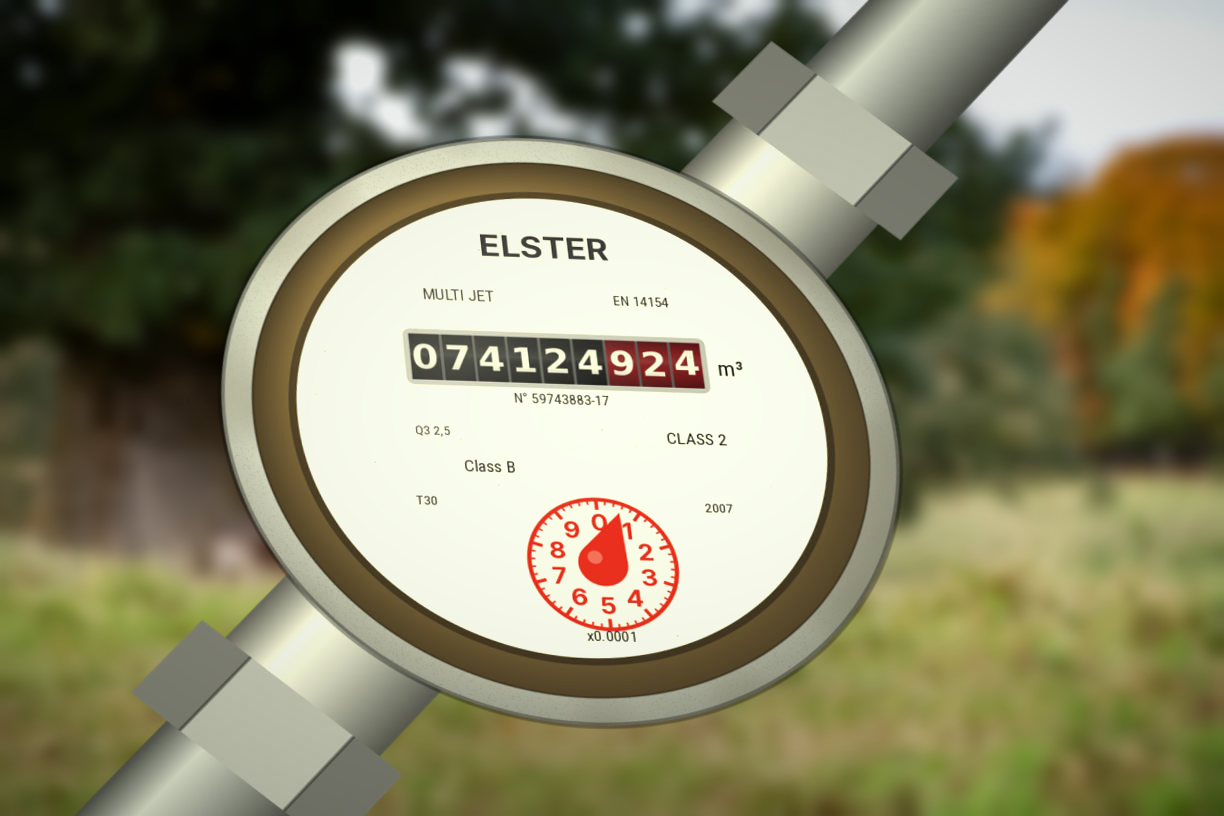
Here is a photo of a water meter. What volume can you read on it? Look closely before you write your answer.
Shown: 74124.9240 m³
